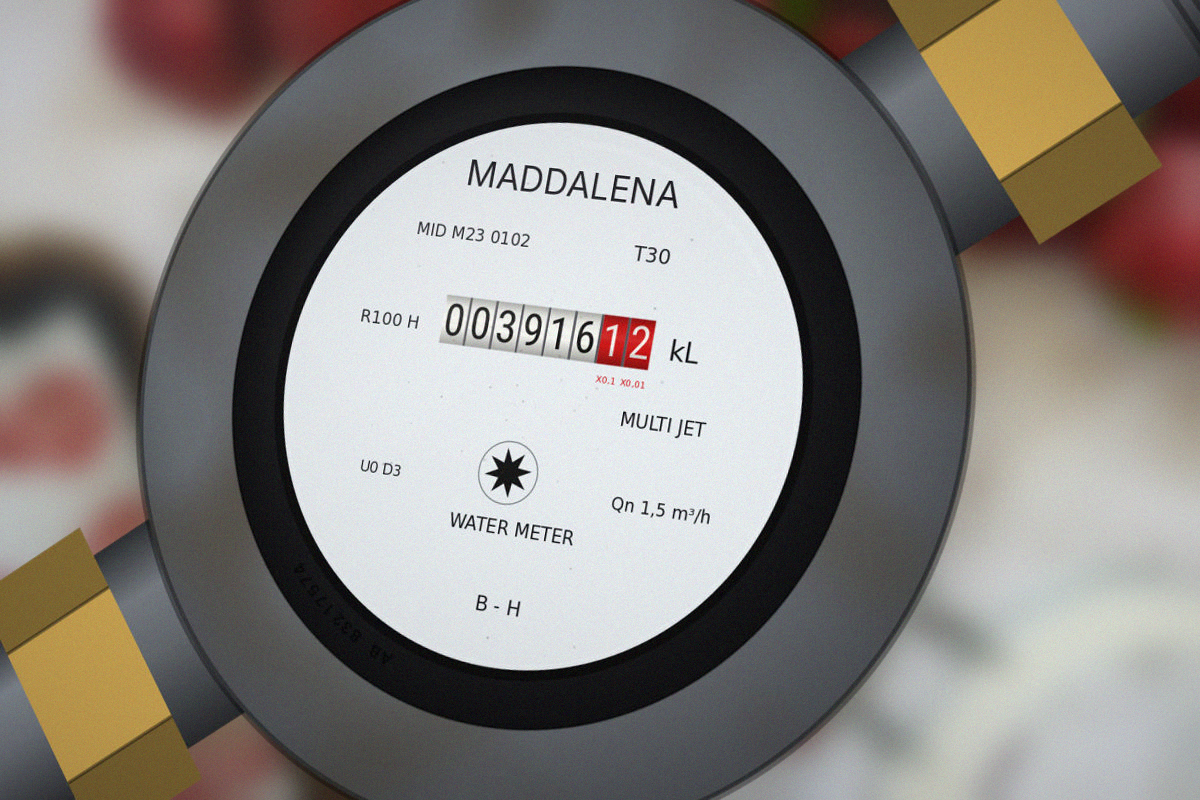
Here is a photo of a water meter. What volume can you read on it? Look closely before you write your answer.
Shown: 3916.12 kL
